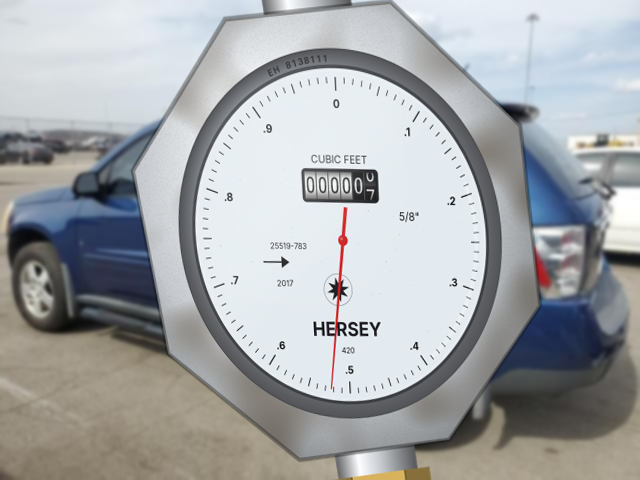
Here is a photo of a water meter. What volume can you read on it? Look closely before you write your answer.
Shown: 6.52 ft³
